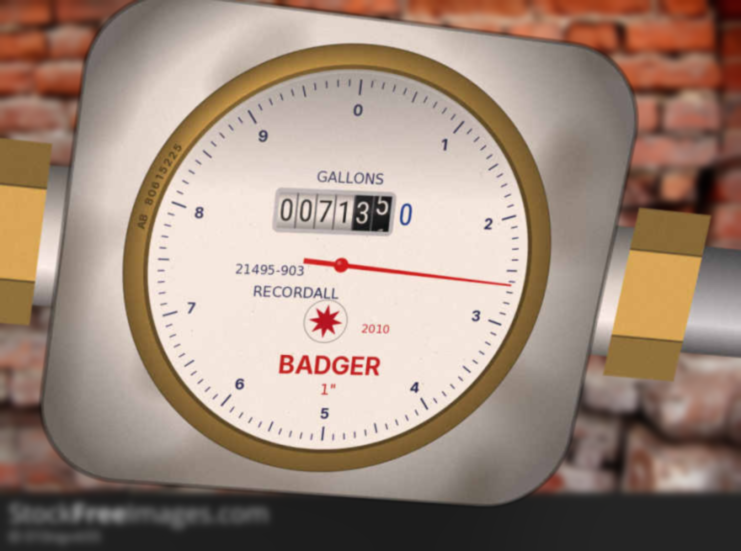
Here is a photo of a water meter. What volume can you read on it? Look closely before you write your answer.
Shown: 71352.6 gal
